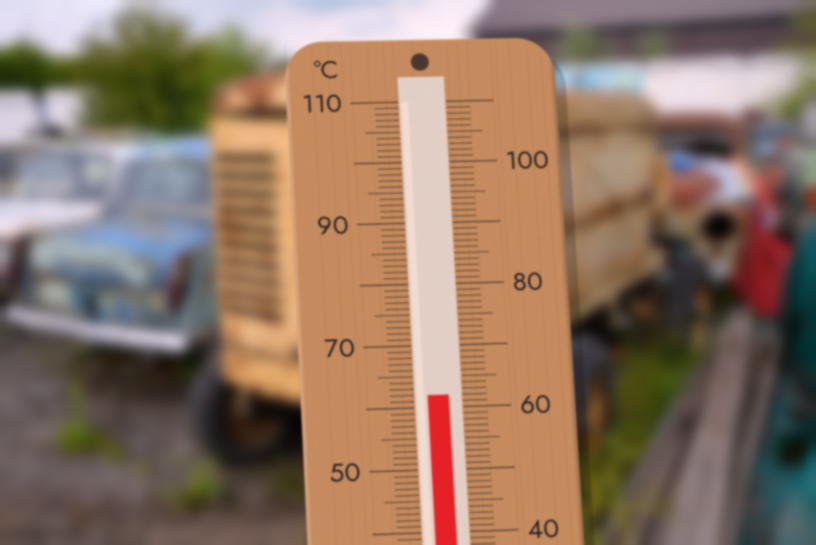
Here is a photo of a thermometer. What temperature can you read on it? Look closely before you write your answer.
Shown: 62 °C
